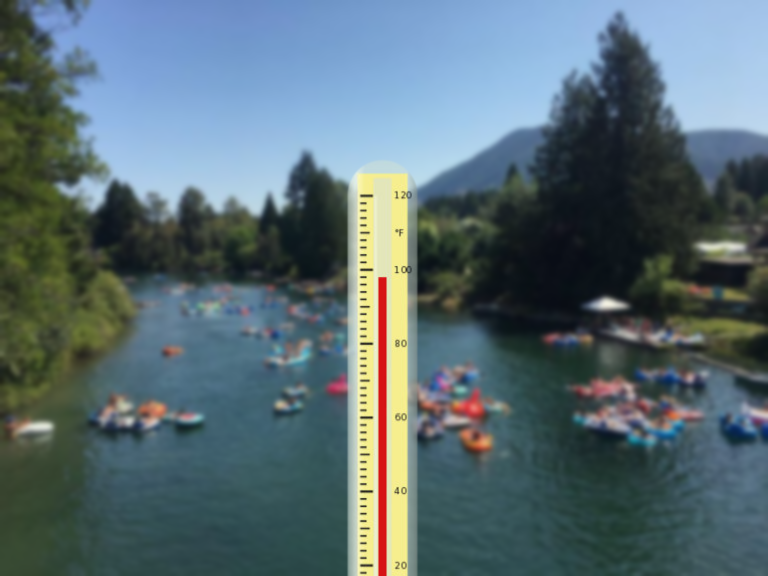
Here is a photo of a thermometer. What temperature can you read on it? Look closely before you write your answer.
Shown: 98 °F
